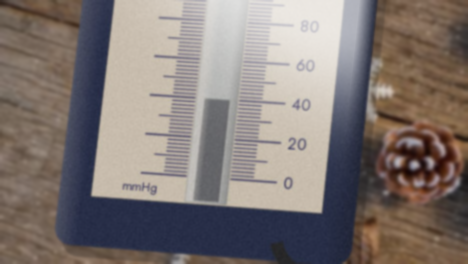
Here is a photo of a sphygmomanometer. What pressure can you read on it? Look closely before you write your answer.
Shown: 40 mmHg
